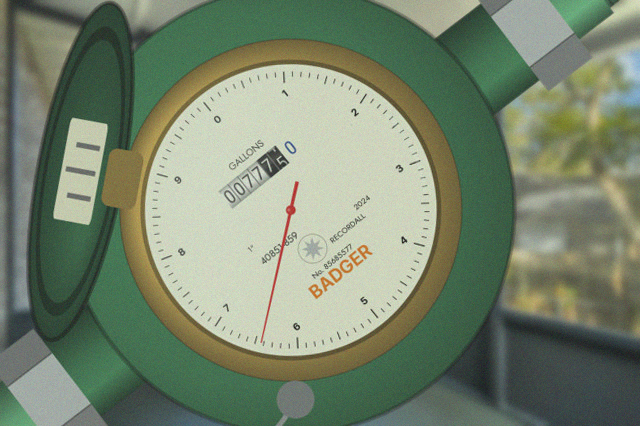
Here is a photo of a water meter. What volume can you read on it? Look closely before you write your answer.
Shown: 77746.4 gal
